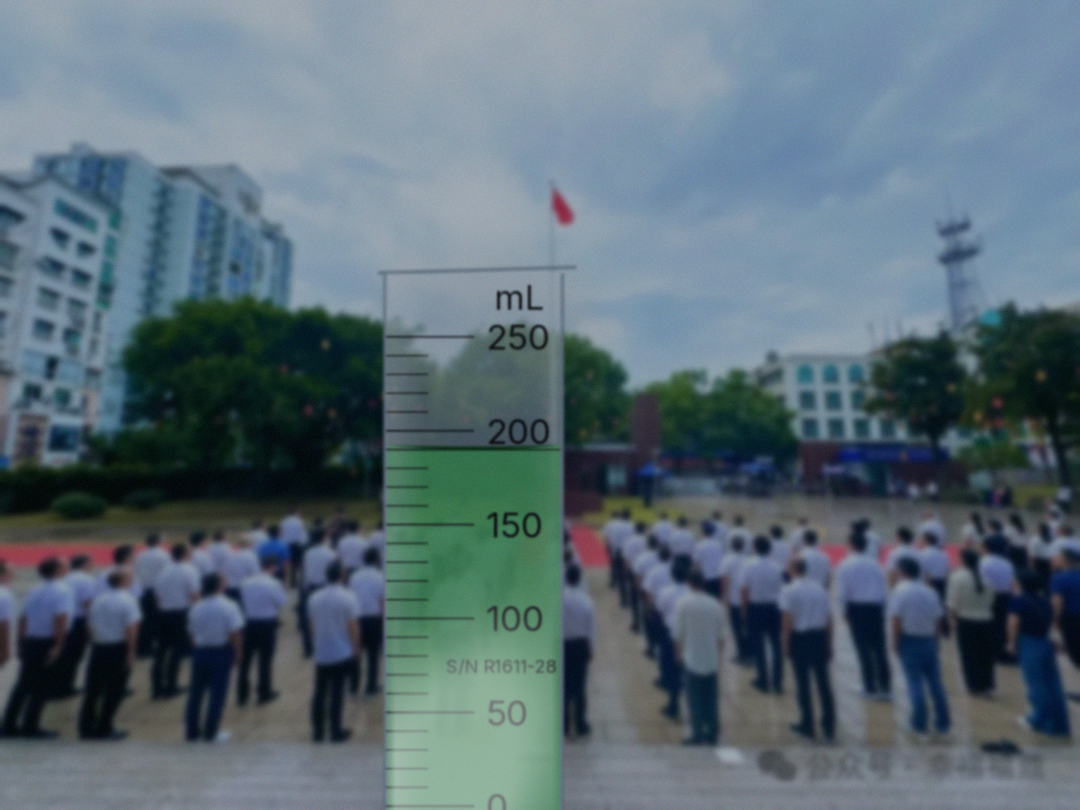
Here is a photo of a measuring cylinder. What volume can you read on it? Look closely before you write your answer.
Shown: 190 mL
